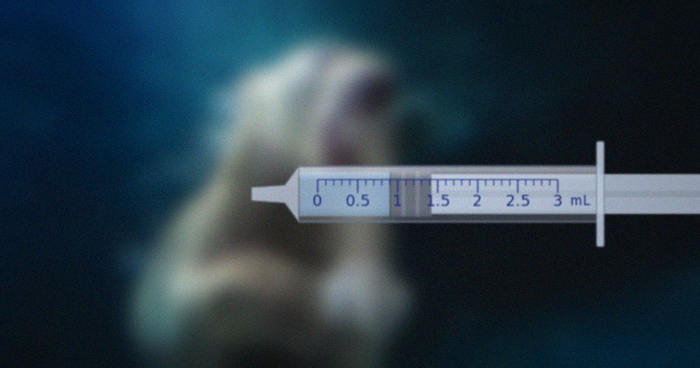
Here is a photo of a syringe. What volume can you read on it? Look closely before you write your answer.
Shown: 0.9 mL
